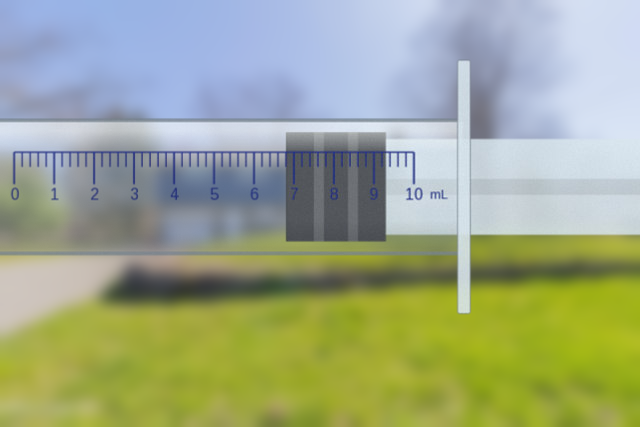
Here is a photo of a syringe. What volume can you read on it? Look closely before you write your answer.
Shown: 6.8 mL
